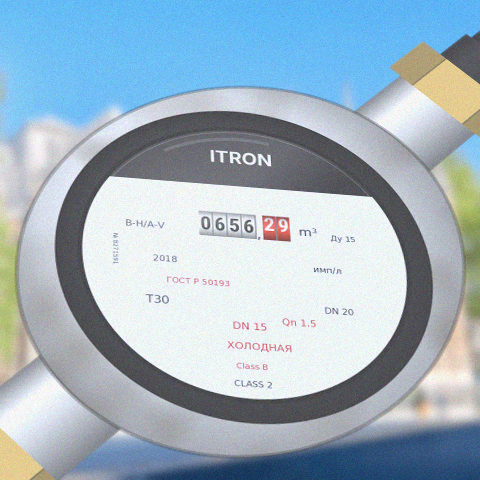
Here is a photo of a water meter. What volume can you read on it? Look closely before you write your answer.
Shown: 656.29 m³
